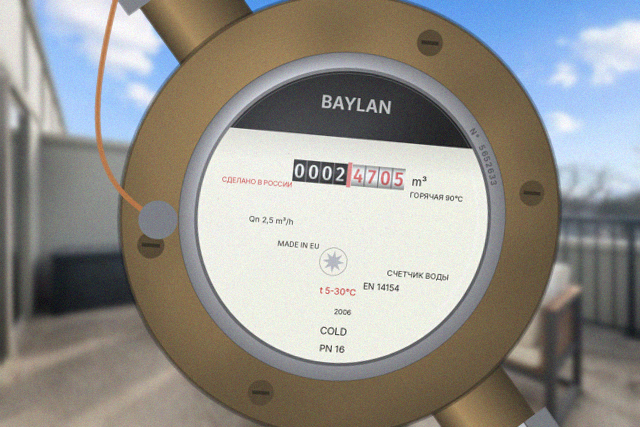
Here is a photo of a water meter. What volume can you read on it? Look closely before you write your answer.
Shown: 2.4705 m³
